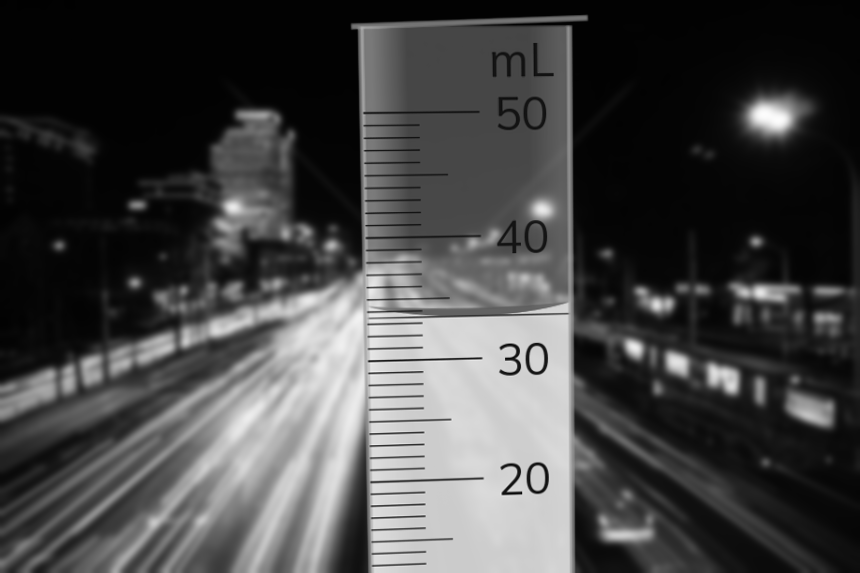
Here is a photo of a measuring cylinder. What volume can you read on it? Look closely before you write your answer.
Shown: 33.5 mL
